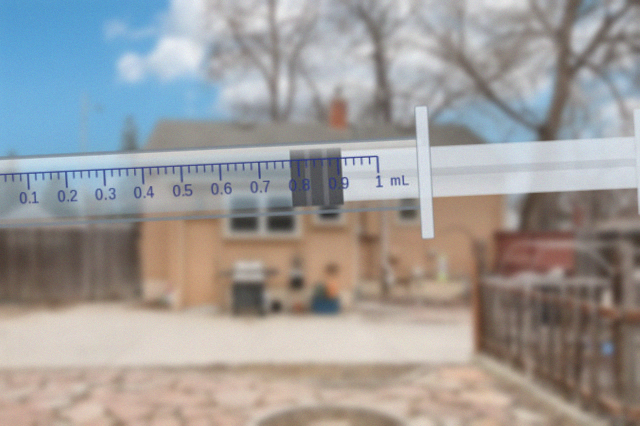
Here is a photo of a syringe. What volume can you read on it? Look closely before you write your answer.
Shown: 0.78 mL
